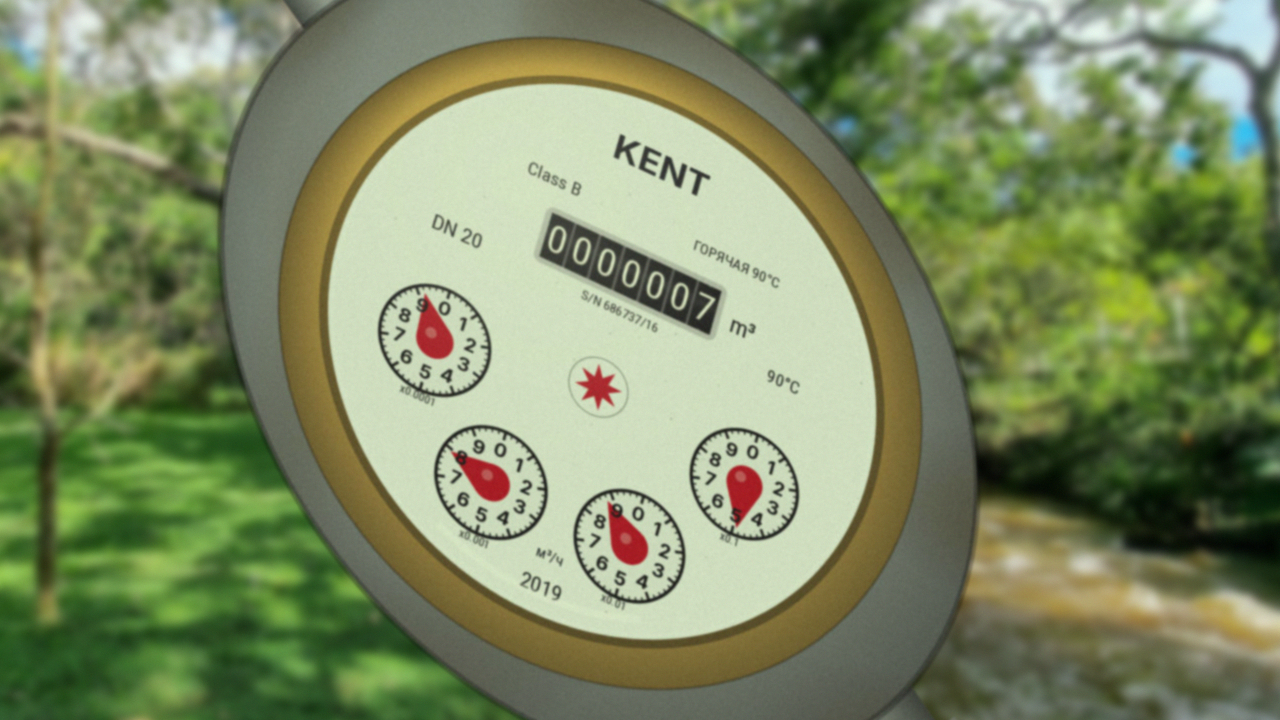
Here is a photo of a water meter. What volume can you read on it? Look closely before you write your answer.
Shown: 7.4879 m³
